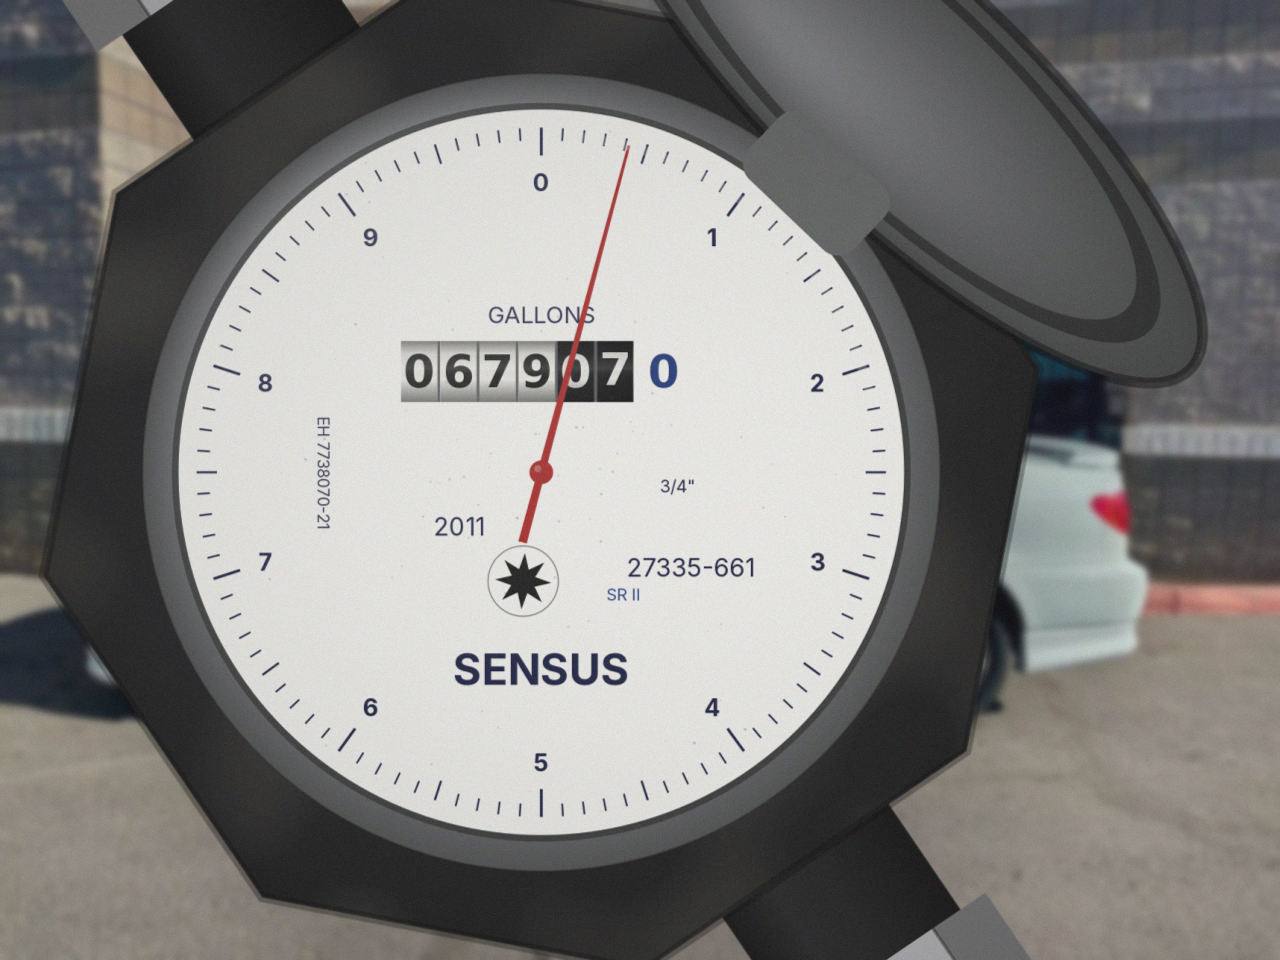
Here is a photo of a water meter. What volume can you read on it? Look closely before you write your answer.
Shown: 679070.4 gal
